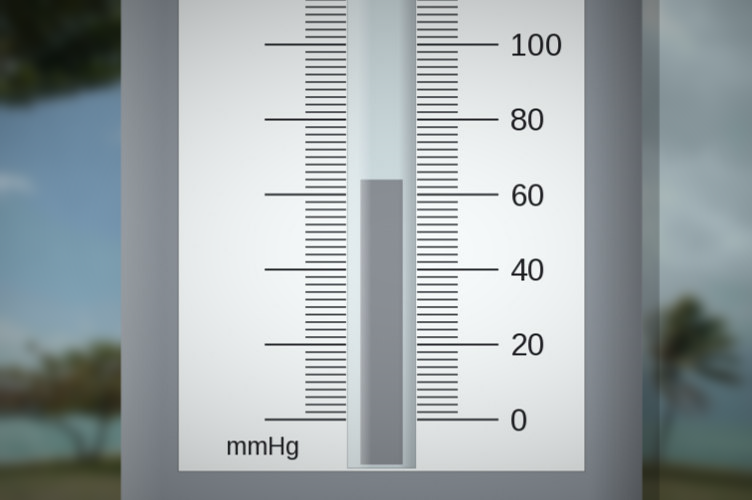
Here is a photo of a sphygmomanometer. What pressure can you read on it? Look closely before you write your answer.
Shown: 64 mmHg
